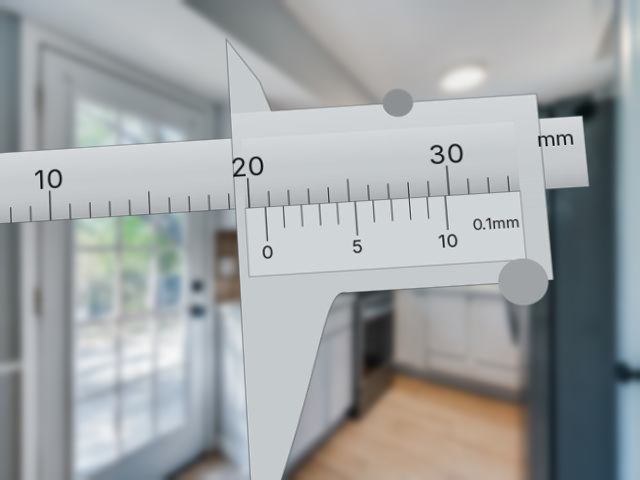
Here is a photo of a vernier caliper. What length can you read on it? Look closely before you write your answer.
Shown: 20.8 mm
